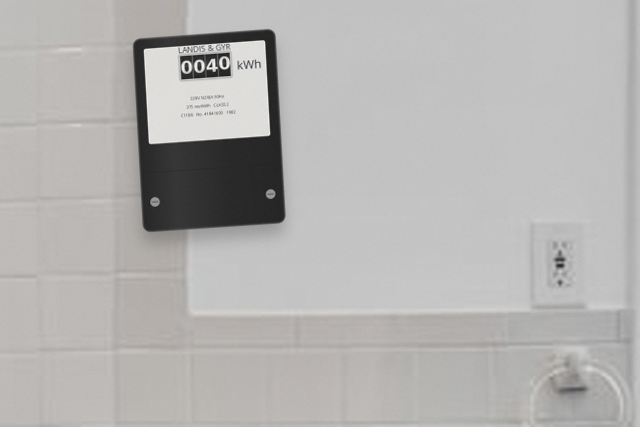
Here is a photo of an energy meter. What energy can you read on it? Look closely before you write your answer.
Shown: 40 kWh
